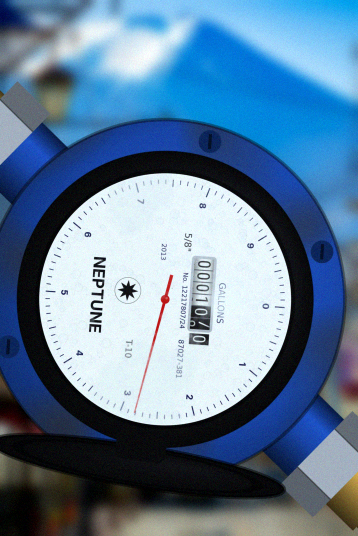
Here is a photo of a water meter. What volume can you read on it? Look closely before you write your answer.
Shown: 1072.8 gal
